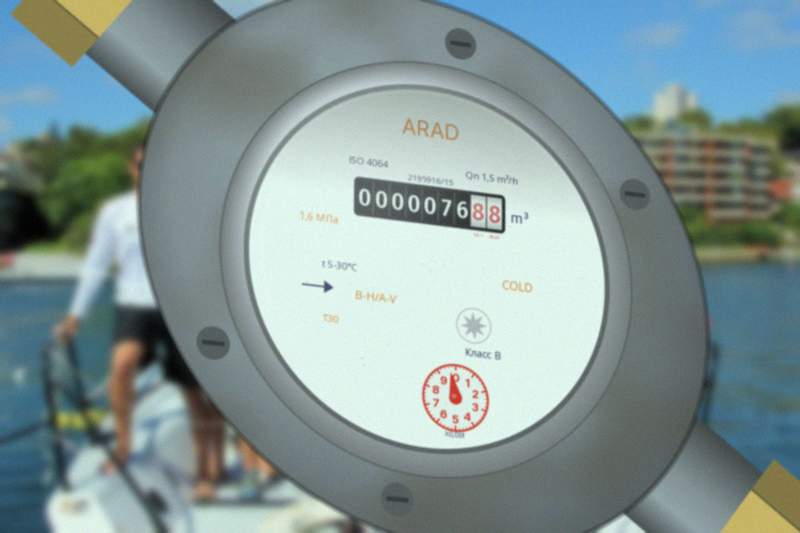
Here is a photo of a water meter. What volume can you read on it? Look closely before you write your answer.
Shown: 76.879 m³
